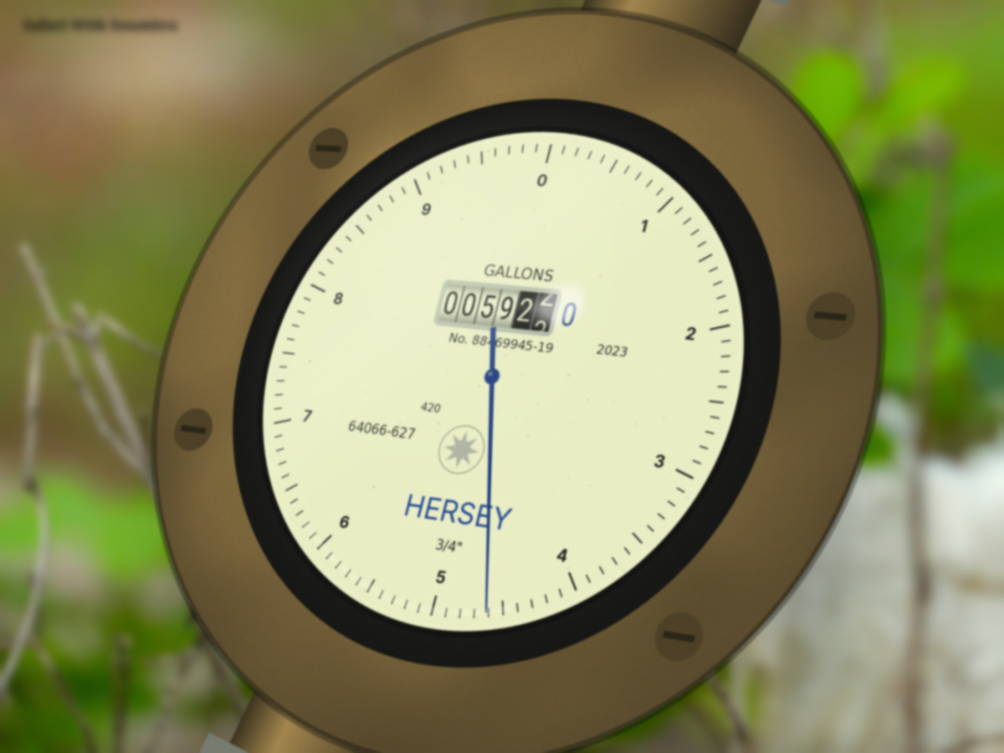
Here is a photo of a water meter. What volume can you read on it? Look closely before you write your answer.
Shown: 59224.6 gal
